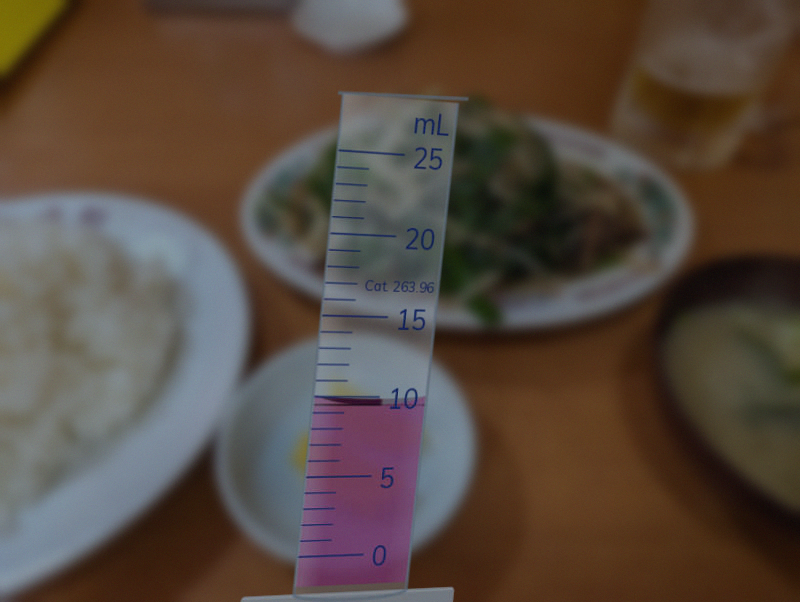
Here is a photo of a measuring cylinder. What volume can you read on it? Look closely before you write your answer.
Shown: 9.5 mL
